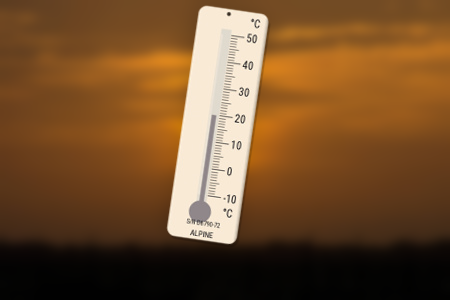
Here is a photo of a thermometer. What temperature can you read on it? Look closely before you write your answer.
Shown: 20 °C
